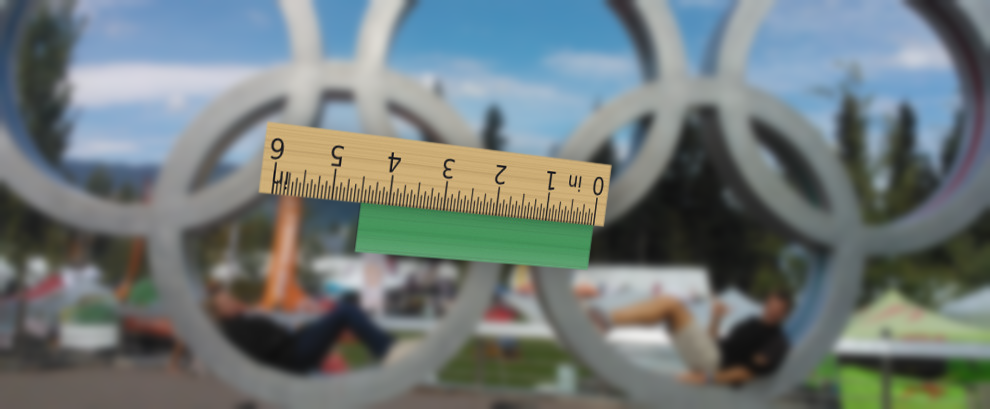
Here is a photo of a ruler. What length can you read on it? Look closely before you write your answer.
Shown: 4.5 in
